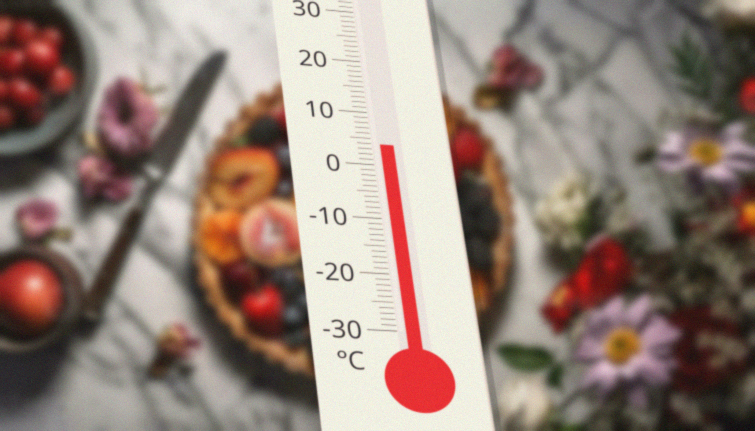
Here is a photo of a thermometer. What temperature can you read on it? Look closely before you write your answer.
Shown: 4 °C
